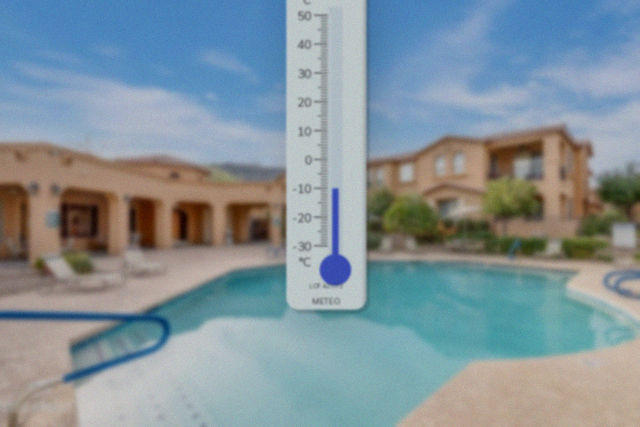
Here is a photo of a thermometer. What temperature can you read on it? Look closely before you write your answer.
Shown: -10 °C
